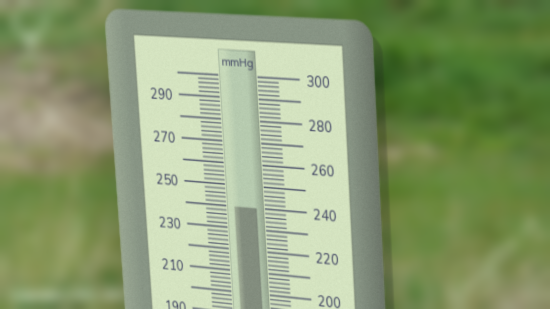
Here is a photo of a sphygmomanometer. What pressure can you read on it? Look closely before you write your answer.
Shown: 240 mmHg
